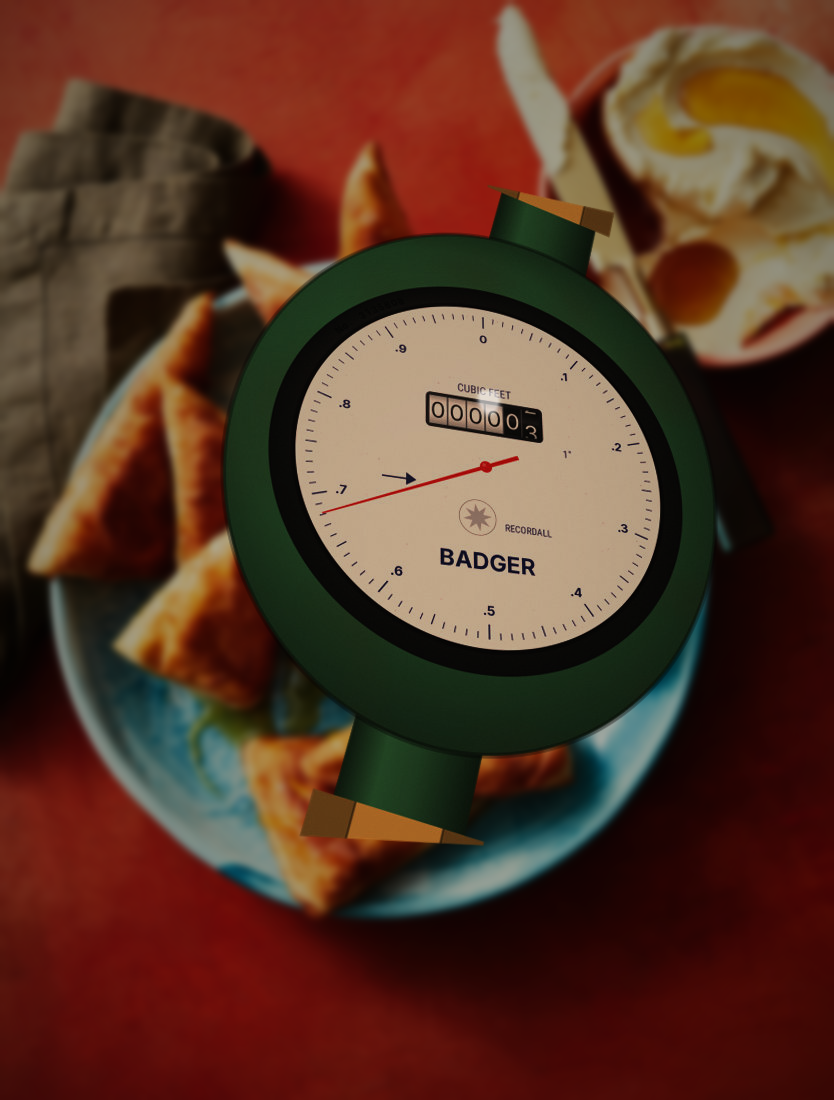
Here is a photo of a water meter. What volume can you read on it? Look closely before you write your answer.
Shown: 2.68 ft³
